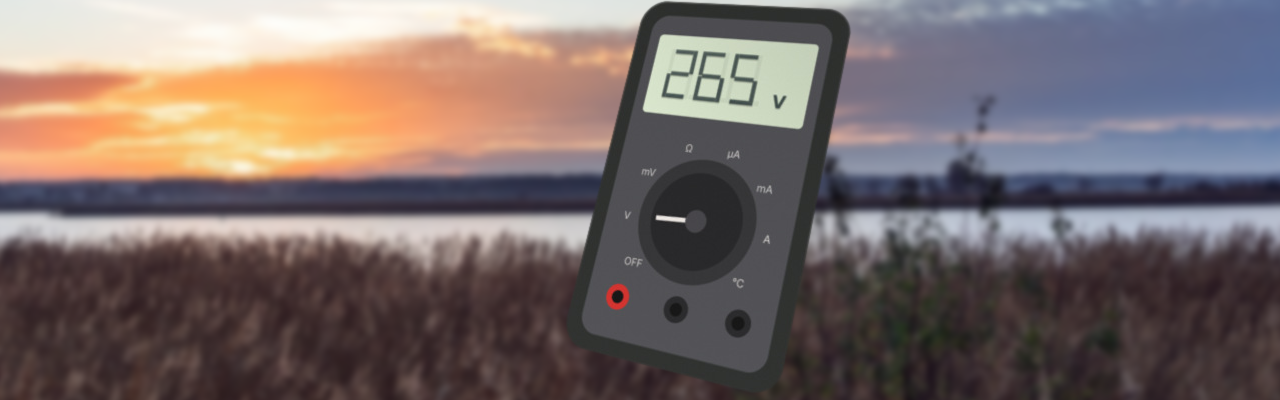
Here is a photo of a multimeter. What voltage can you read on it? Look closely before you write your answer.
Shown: 265 V
